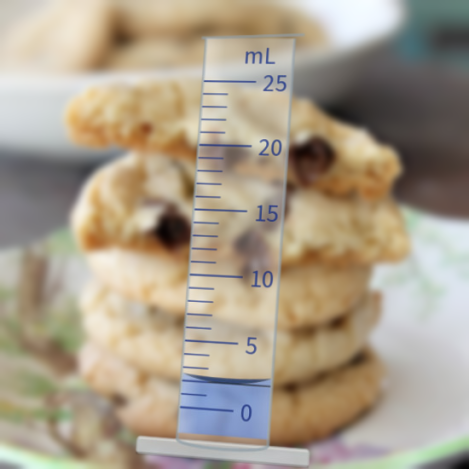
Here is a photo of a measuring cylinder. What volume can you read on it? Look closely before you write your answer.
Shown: 2 mL
